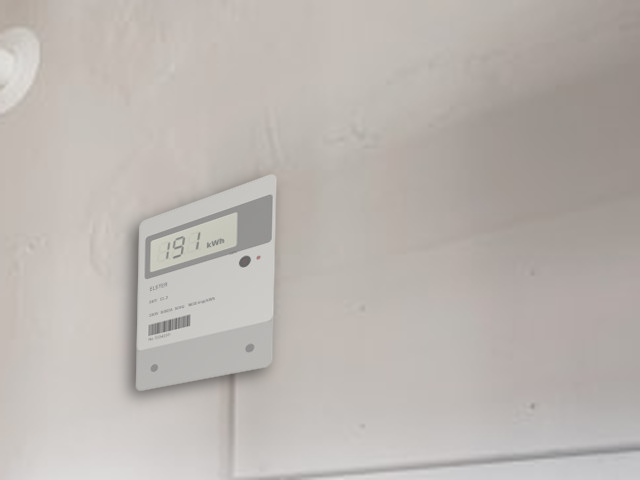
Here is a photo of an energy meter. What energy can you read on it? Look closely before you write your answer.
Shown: 191 kWh
